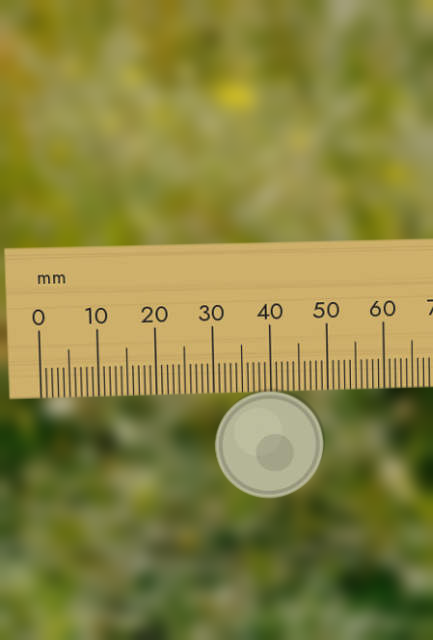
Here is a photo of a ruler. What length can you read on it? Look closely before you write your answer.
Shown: 19 mm
